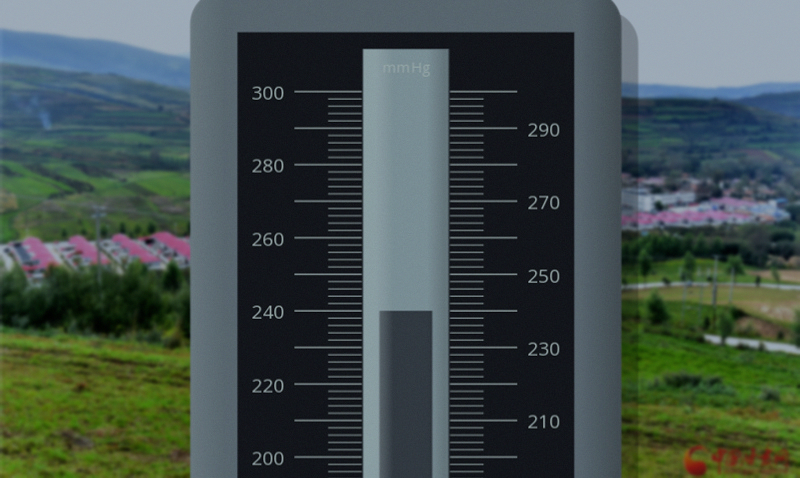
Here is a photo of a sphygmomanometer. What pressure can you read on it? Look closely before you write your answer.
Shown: 240 mmHg
